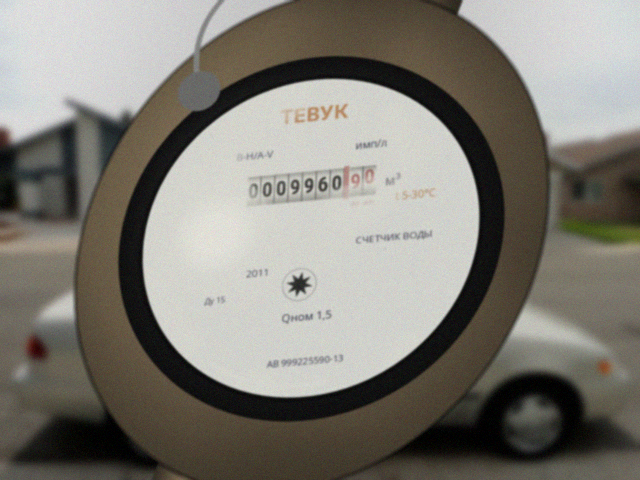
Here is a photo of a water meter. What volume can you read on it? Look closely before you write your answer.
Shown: 9960.90 m³
